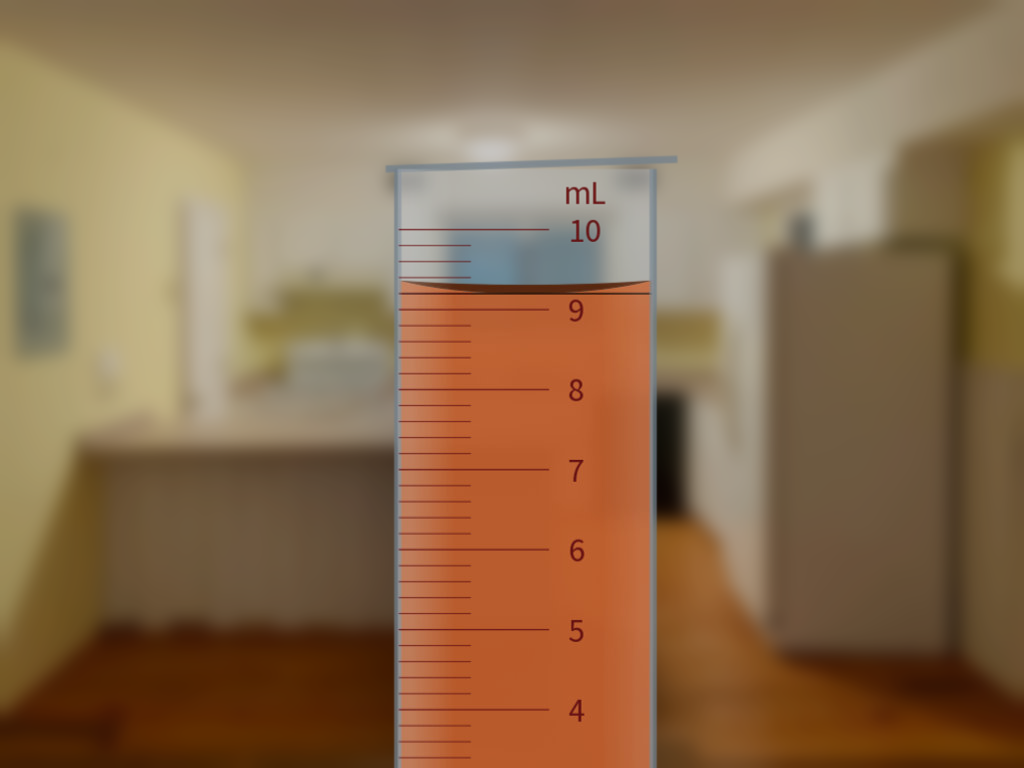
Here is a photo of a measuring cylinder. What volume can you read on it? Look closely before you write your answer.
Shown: 9.2 mL
